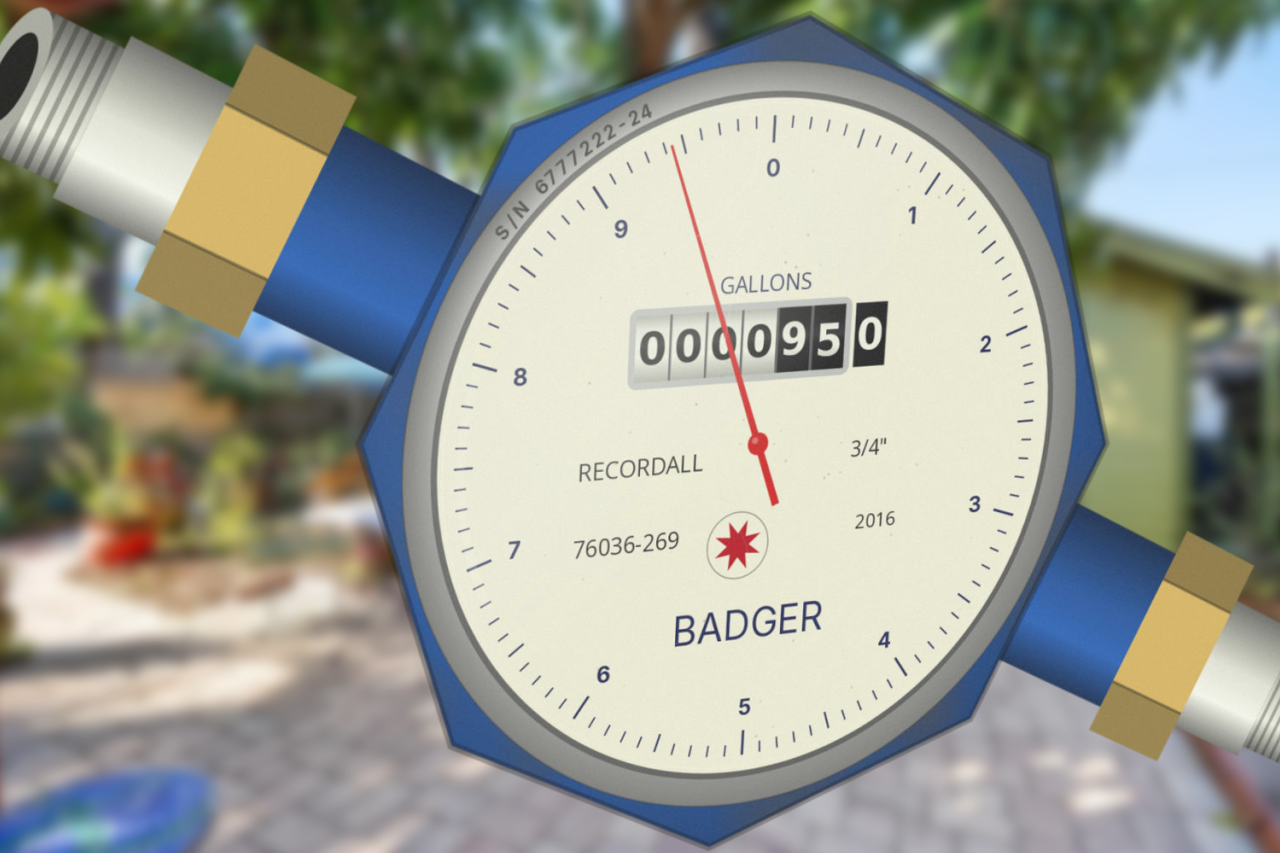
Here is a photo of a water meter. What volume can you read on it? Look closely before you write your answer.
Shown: 949.4 gal
